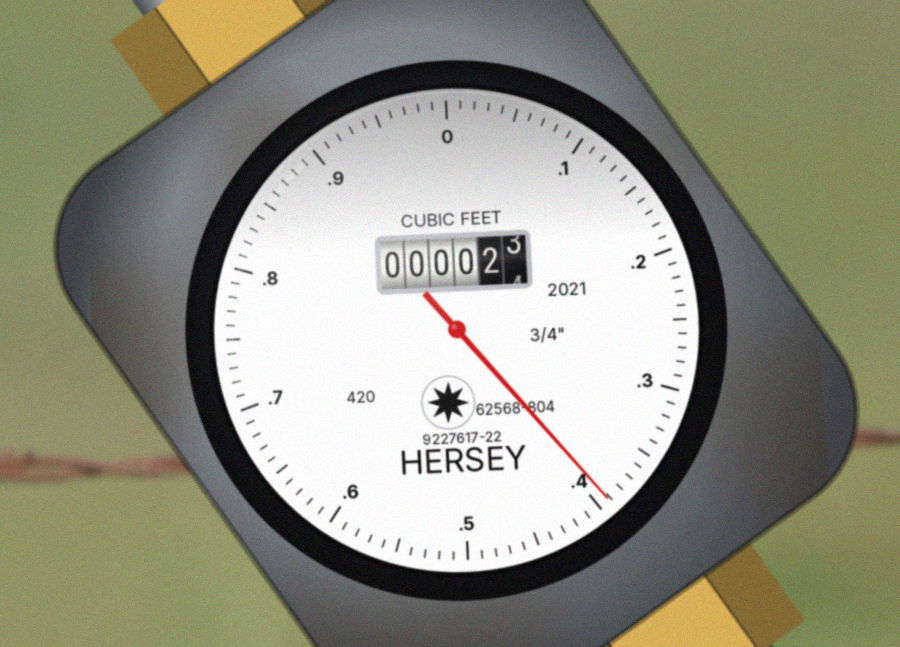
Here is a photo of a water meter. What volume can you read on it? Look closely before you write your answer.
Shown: 23.39 ft³
